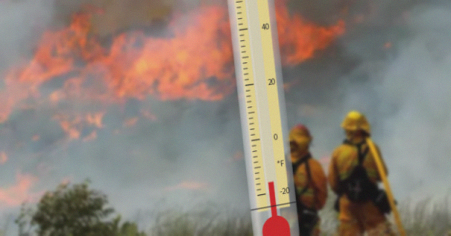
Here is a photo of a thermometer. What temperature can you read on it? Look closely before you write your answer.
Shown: -16 °F
